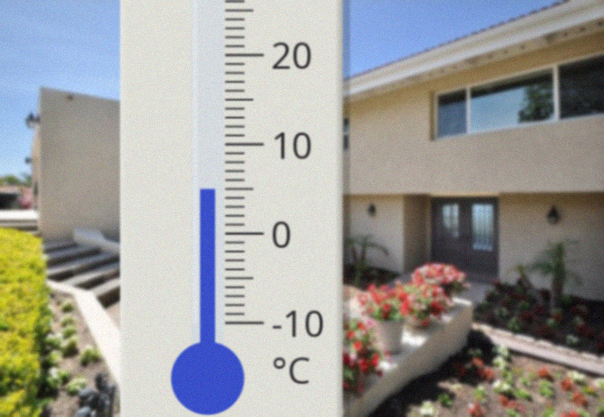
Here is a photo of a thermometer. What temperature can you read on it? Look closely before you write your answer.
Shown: 5 °C
